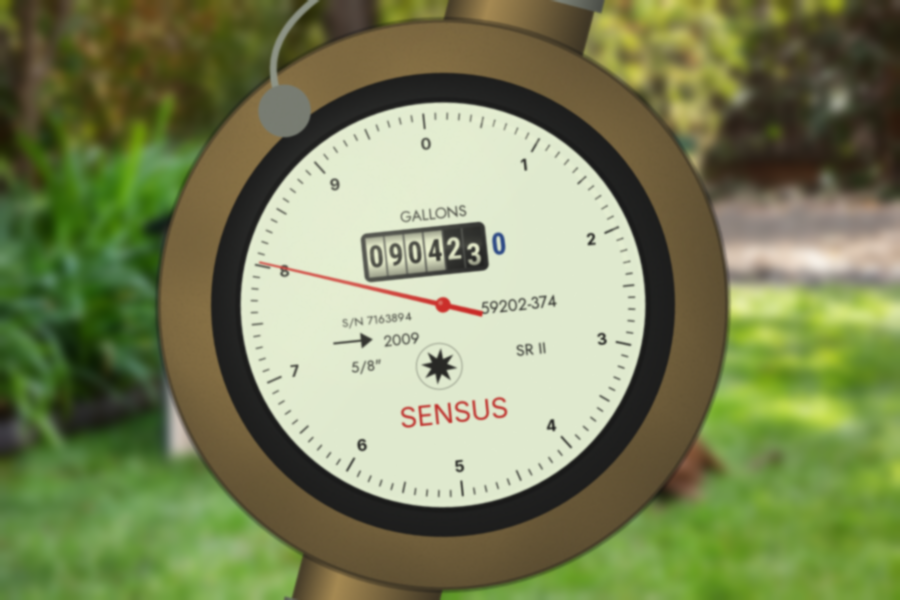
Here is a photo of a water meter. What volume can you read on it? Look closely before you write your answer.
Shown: 904228.0 gal
